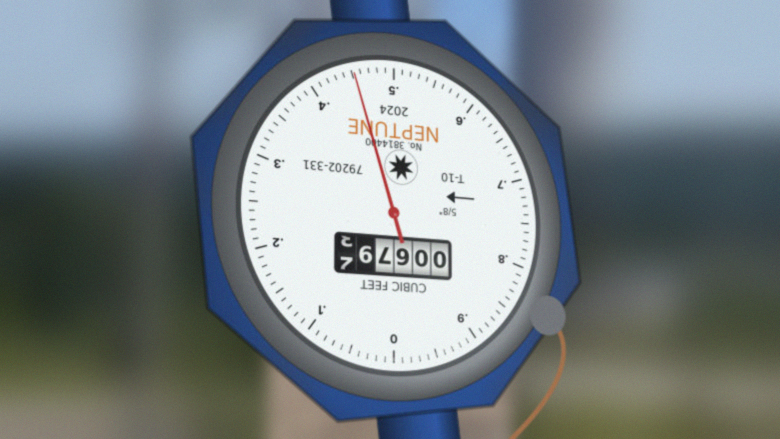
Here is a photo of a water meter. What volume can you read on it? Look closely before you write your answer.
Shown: 6792.45 ft³
